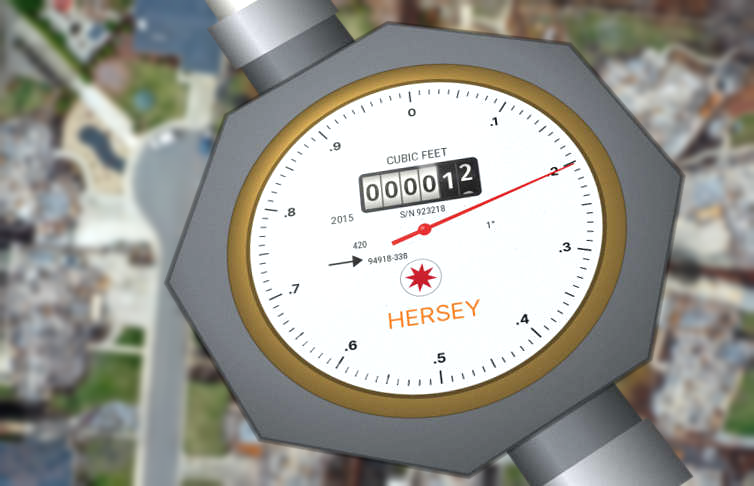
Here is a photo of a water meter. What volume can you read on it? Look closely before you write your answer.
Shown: 12.20 ft³
